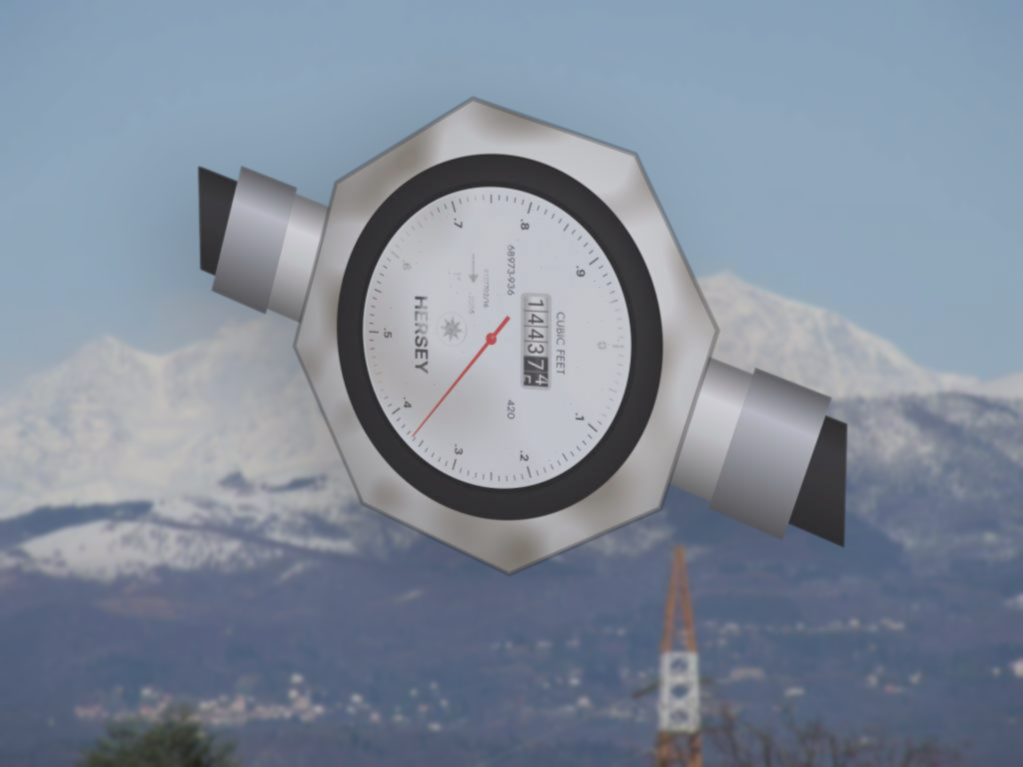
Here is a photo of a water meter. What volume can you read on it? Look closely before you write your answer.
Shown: 144374.36 ft³
